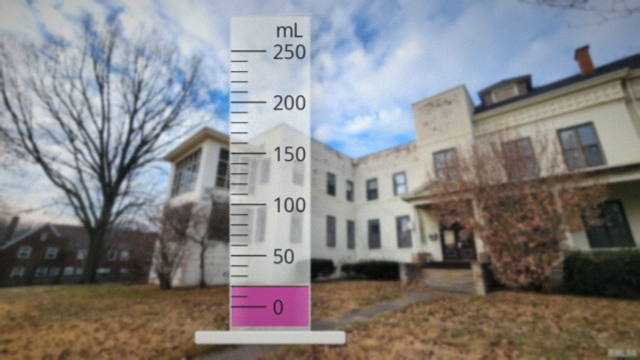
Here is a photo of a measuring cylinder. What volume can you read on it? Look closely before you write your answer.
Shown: 20 mL
